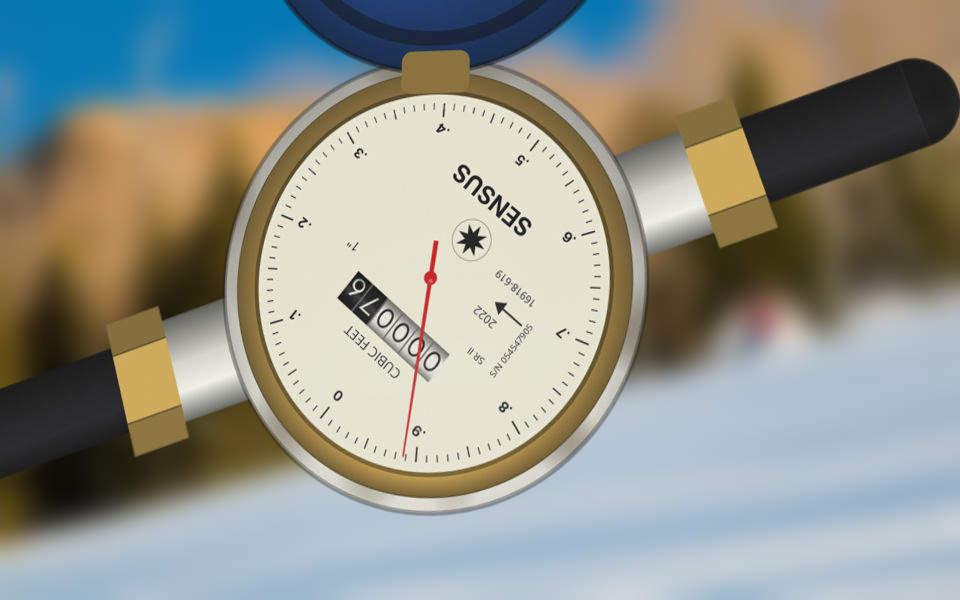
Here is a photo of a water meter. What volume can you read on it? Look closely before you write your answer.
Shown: 75.91 ft³
